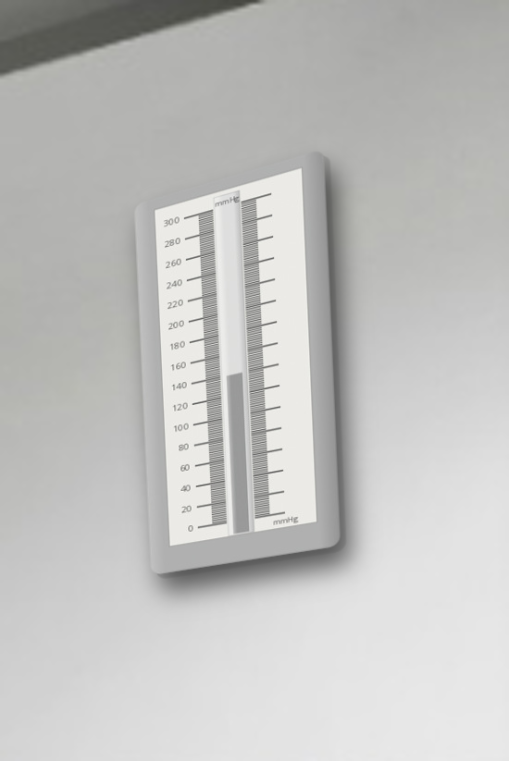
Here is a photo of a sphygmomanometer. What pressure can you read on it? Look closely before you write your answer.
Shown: 140 mmHg
